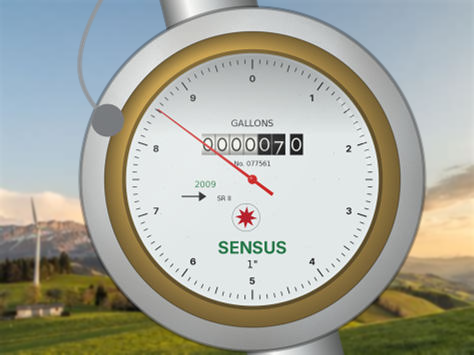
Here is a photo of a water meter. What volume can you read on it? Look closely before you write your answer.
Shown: 68.5 gal
